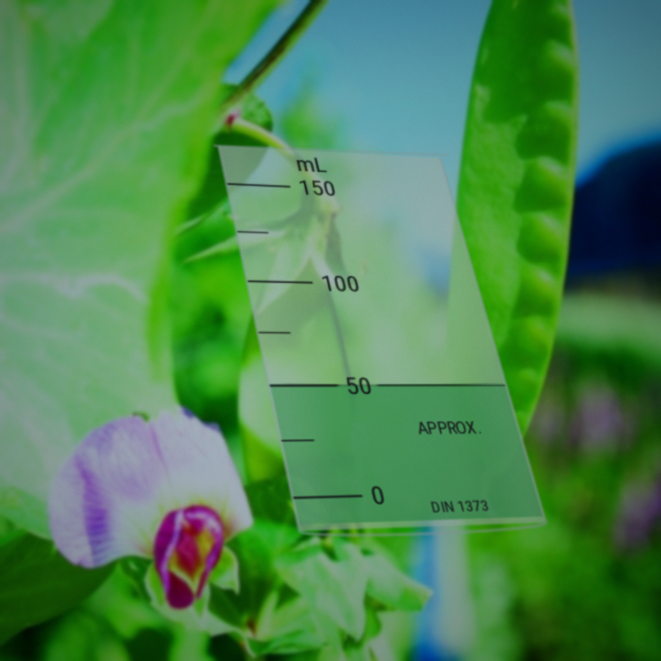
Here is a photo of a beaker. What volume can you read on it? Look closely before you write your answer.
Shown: 50 mL
